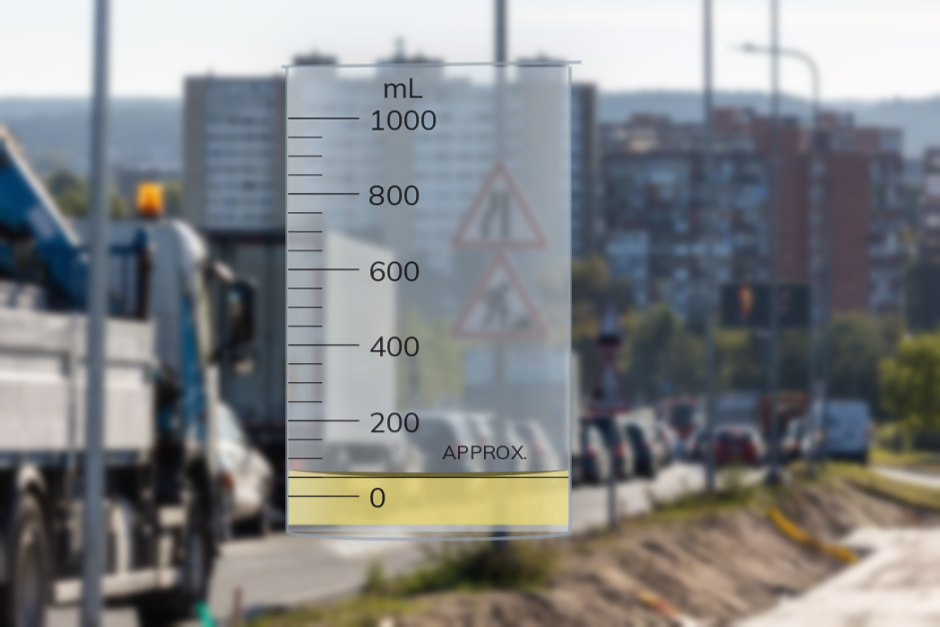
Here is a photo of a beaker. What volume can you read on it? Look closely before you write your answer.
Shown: 50 mL
